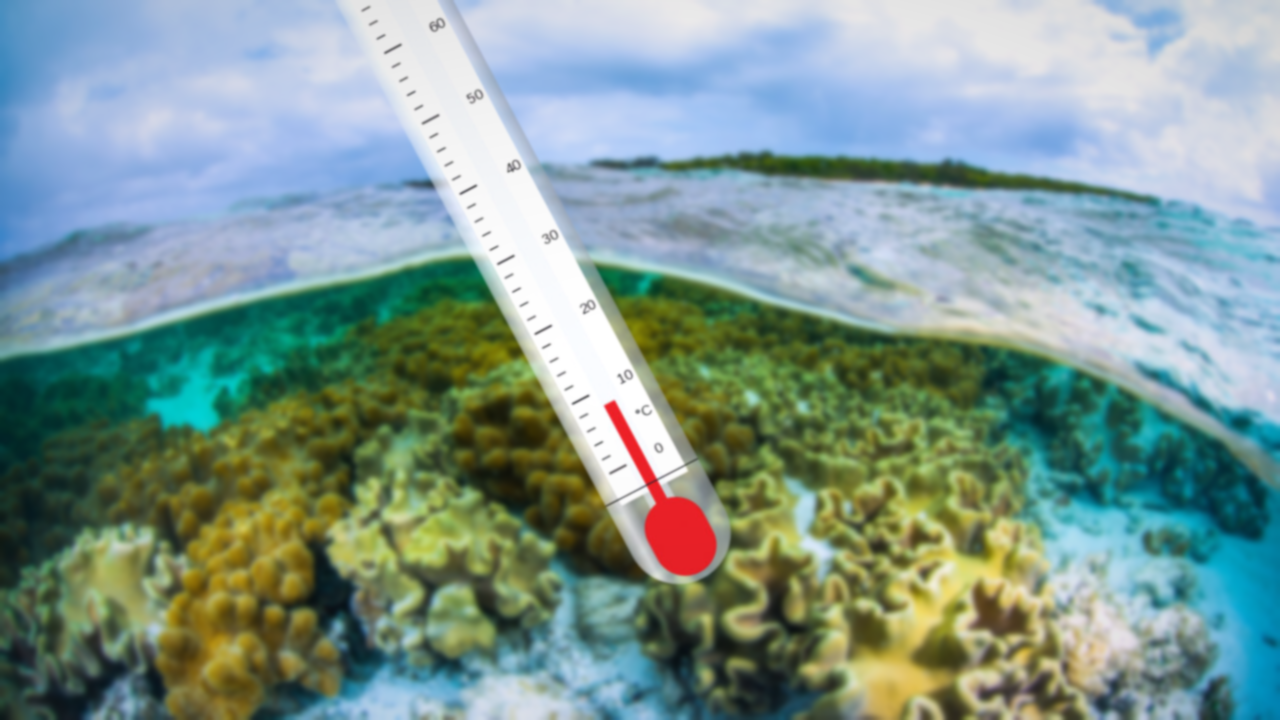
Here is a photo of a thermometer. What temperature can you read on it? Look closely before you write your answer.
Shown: 8 °C
